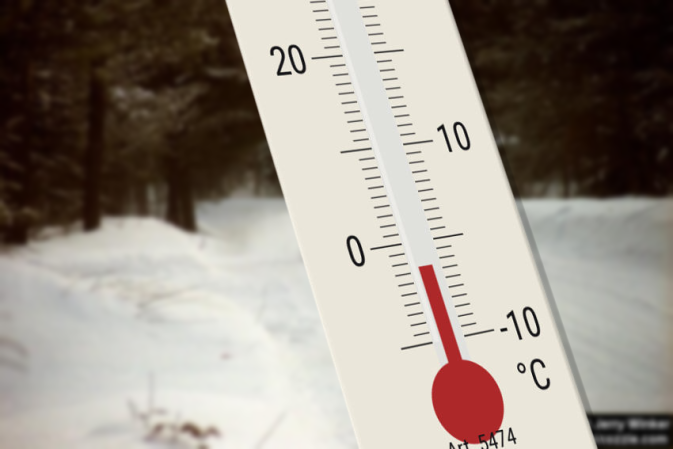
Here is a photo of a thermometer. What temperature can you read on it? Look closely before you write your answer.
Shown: -2.5 °C
